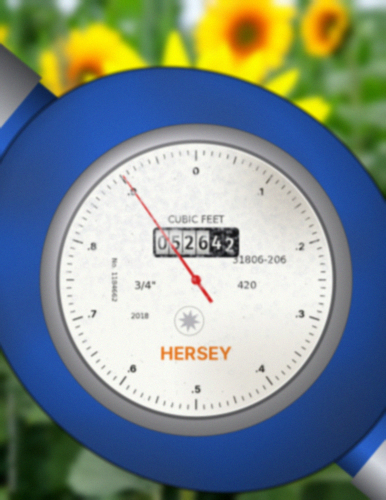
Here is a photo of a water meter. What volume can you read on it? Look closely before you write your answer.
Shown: 52641.90 ft³
